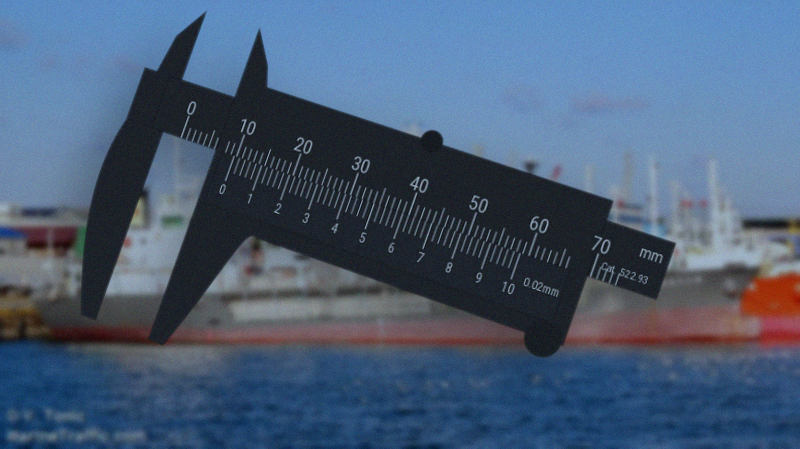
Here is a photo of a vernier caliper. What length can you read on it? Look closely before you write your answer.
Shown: 9.6 mm
